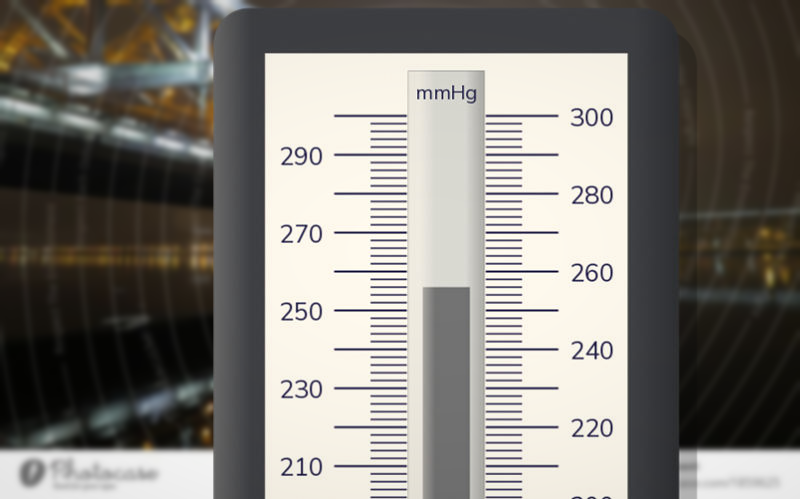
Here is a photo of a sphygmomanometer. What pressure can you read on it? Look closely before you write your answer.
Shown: 256 mmHg
